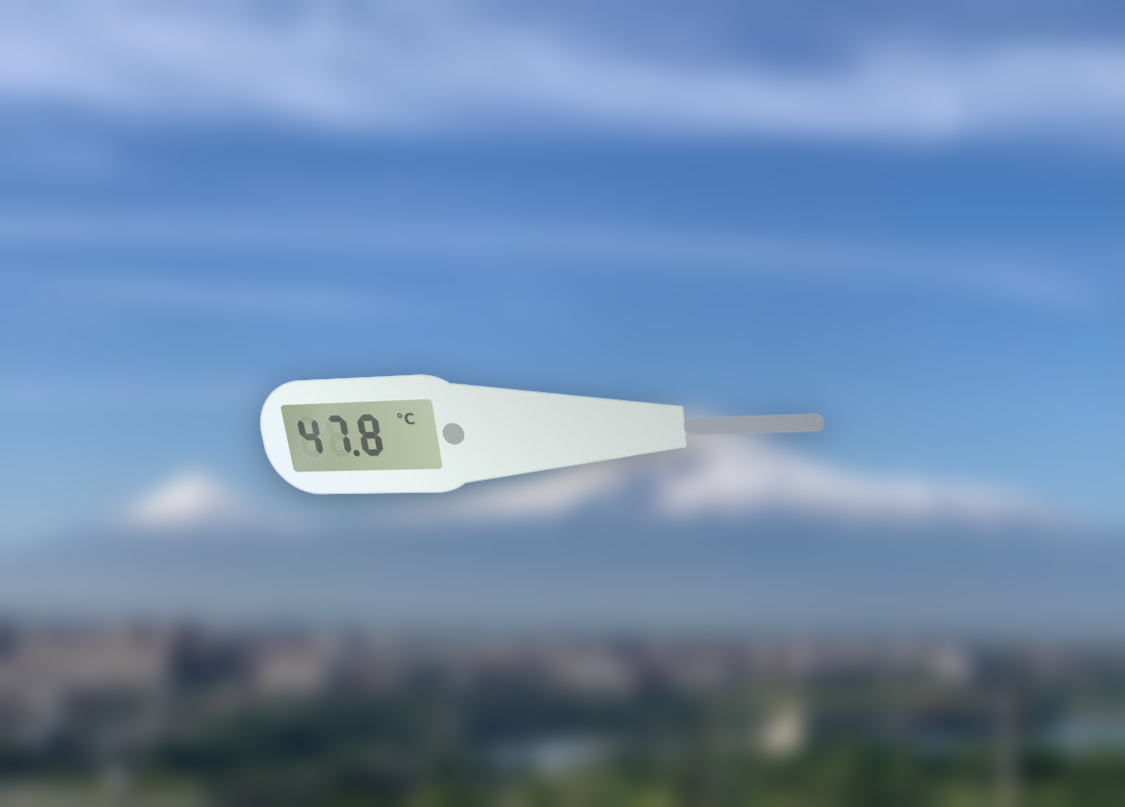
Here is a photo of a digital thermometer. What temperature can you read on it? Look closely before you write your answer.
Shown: 47.8 °C
